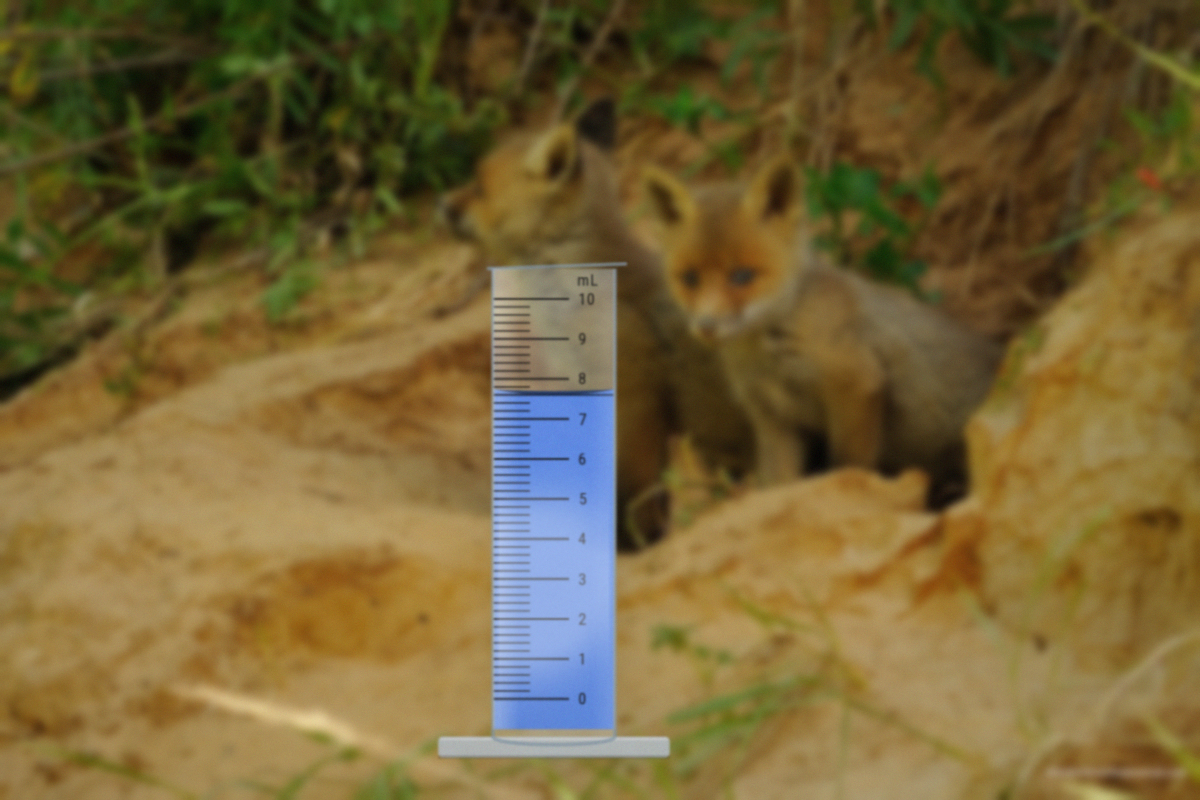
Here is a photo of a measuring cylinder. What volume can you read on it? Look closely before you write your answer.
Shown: 7.6 mL
